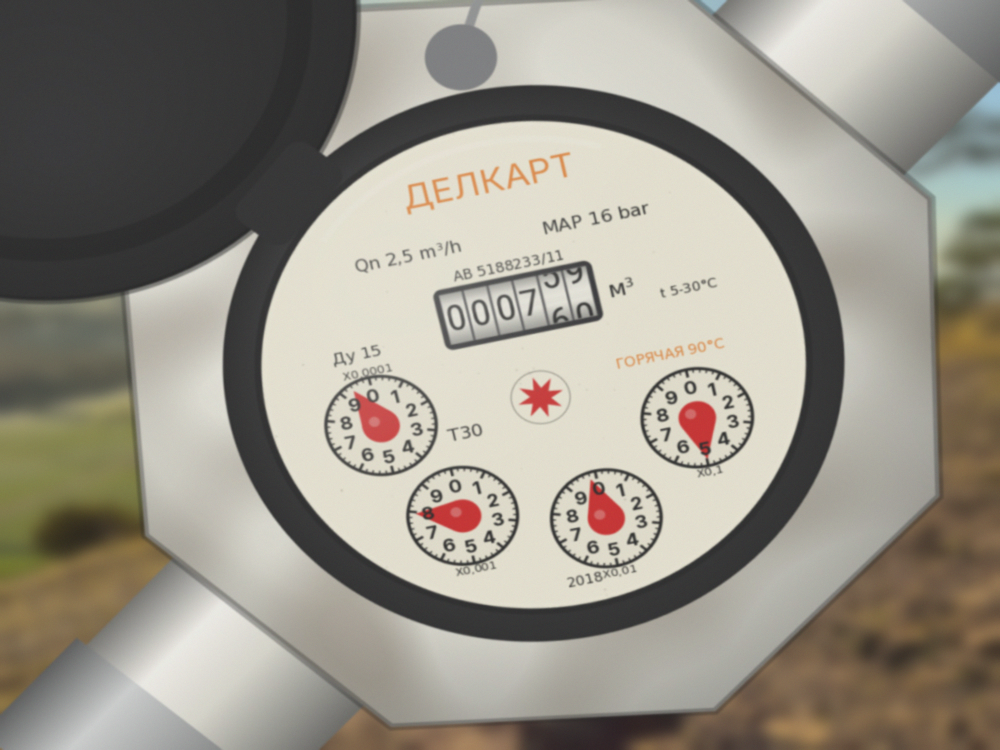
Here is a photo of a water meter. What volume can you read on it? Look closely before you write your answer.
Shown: 759.4979 m³
